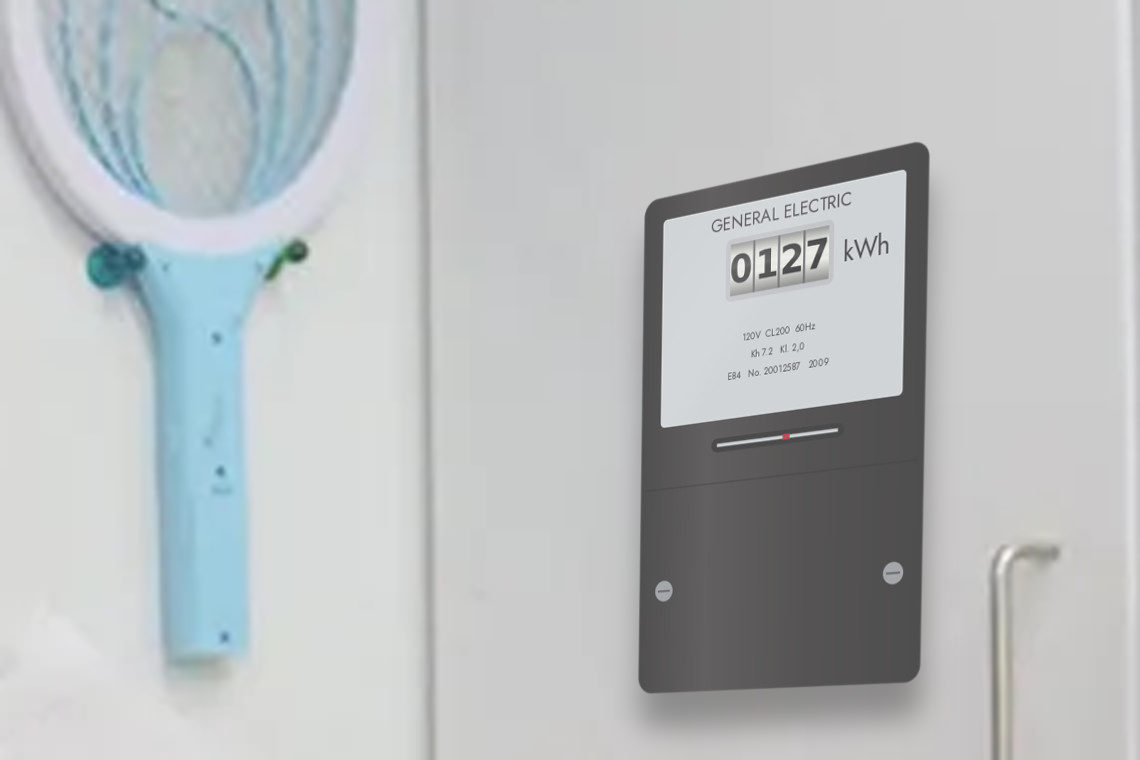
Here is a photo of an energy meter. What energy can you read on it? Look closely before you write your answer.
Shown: 127 kWh
